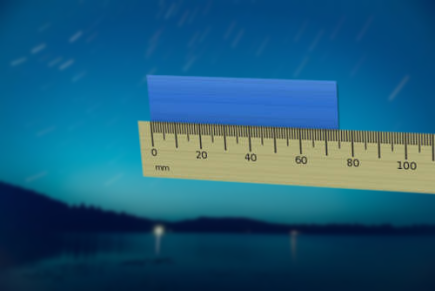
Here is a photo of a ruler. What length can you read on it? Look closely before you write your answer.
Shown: 75 mm
